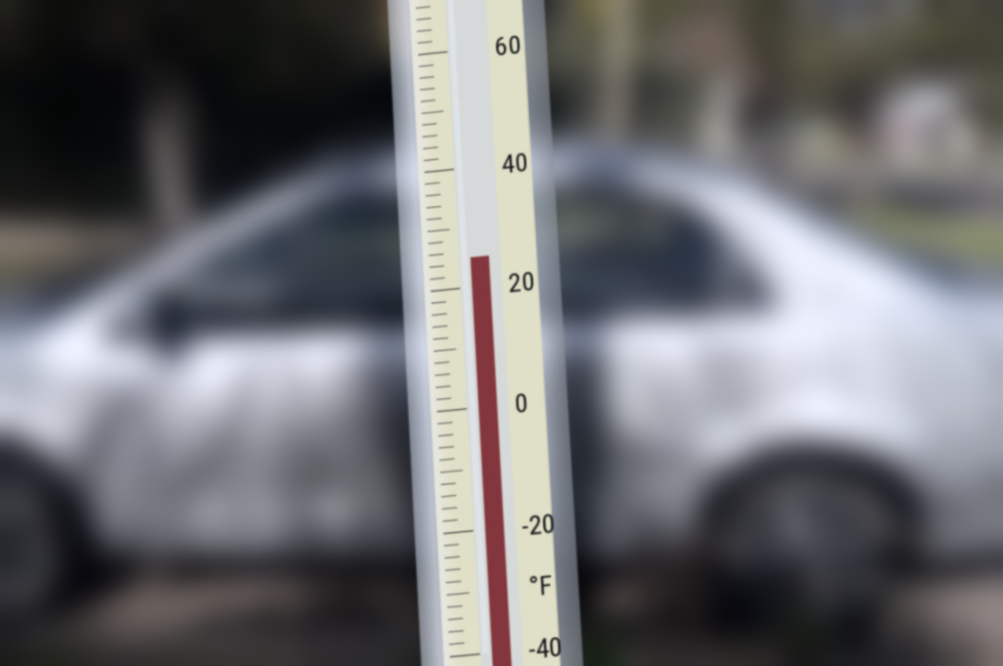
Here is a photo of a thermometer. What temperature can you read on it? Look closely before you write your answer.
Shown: 25 °F
